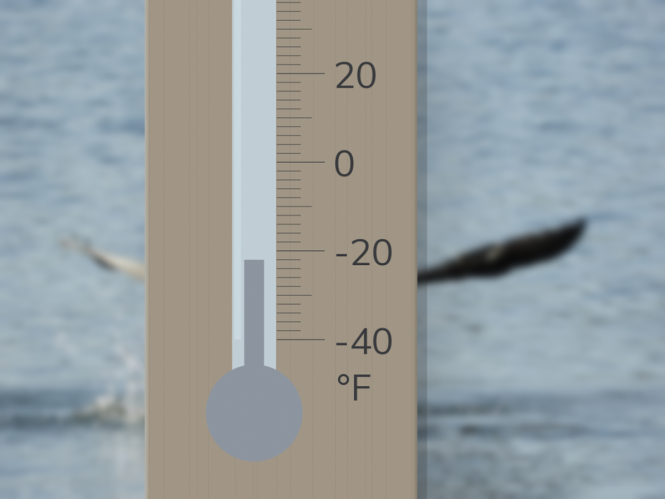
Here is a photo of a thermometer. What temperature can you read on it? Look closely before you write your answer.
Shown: -22 °F
